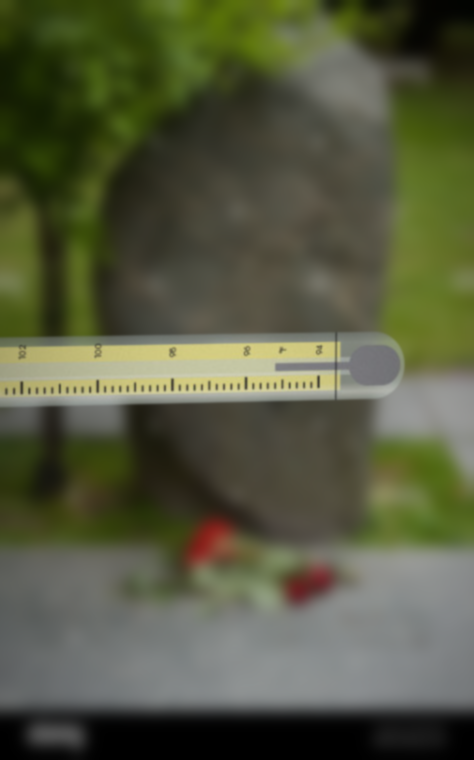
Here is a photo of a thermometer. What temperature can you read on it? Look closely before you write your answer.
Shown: 95.2 °F
